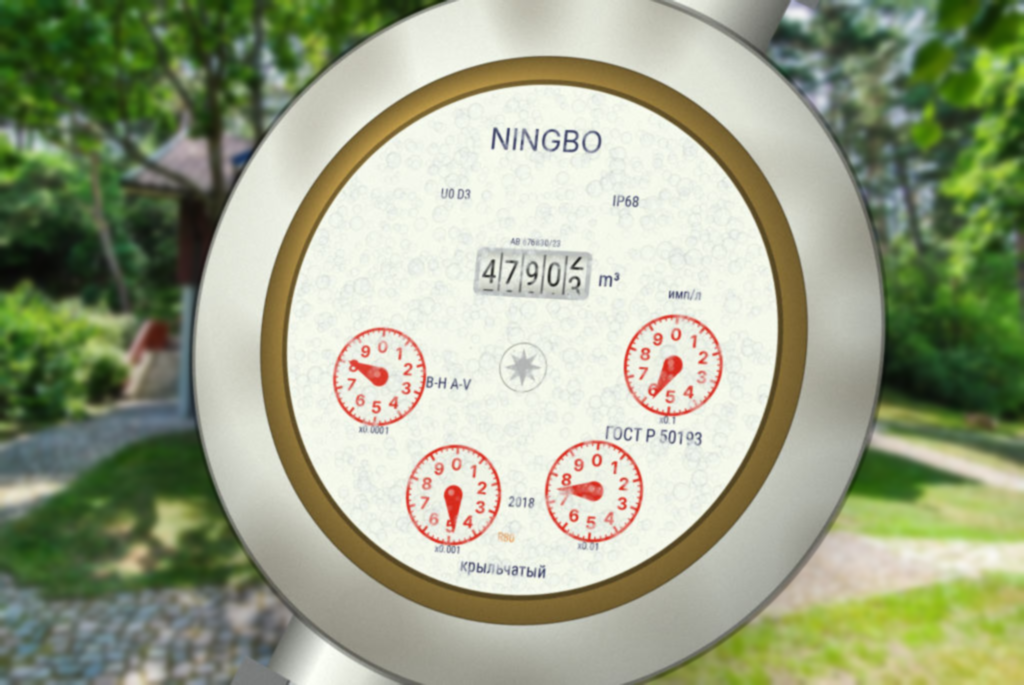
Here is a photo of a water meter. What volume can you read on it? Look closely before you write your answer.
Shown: 47902.5748 m³
